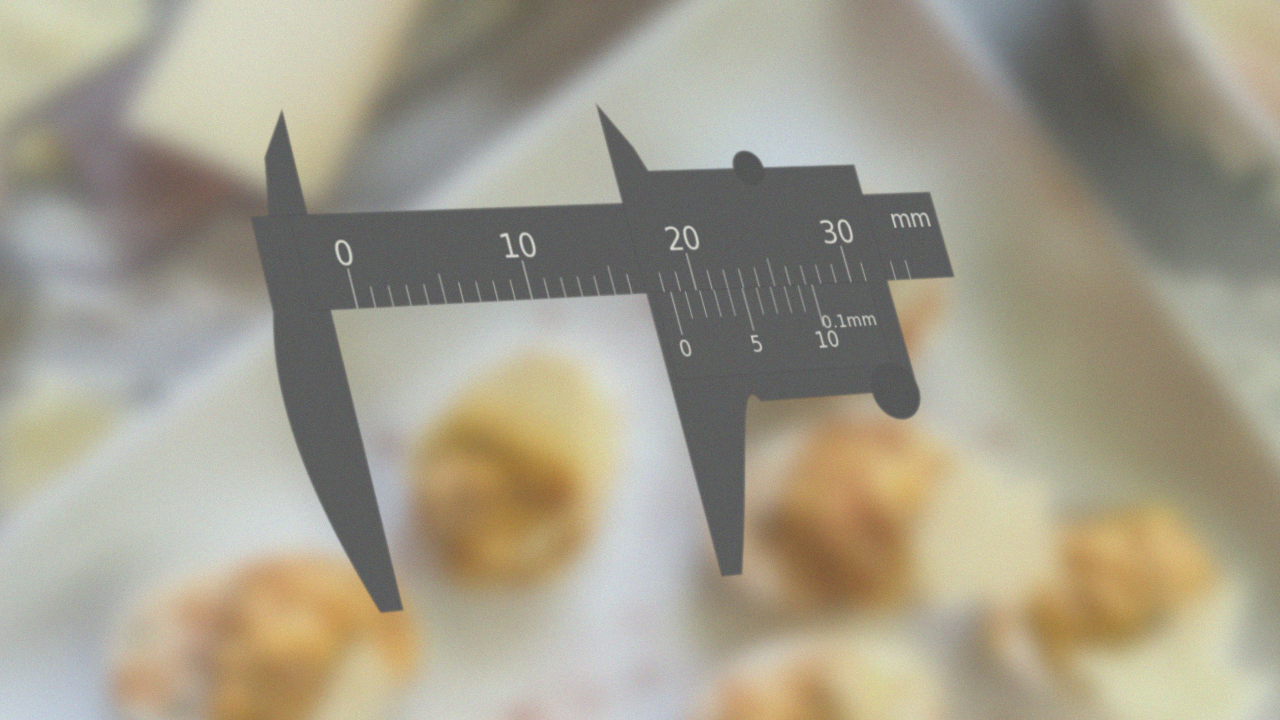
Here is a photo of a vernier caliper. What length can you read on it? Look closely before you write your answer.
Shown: 18.4 mm
